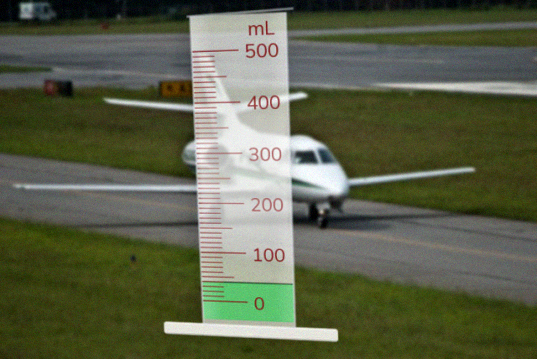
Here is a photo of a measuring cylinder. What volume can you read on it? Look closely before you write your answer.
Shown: 40 mL
